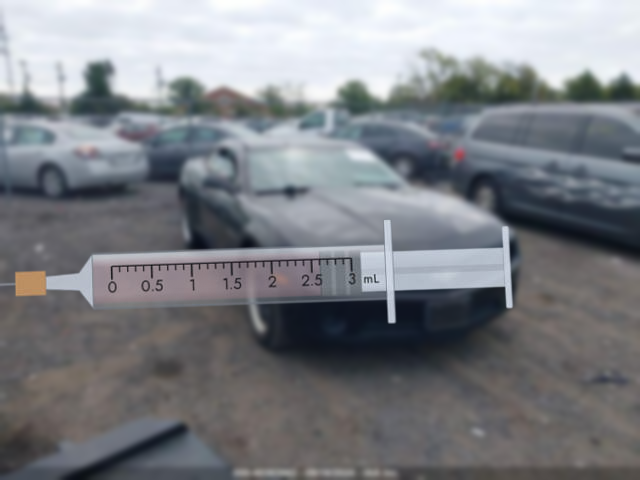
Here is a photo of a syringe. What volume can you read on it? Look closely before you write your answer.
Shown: 2.6 mL
